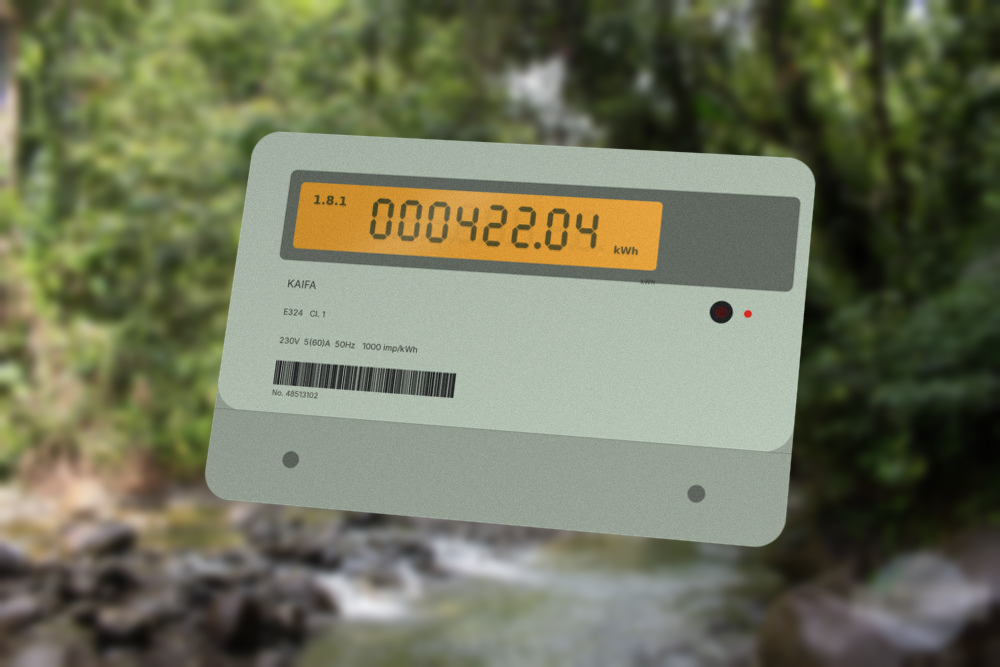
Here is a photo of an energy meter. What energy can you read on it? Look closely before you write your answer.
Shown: 422.04 kWh
